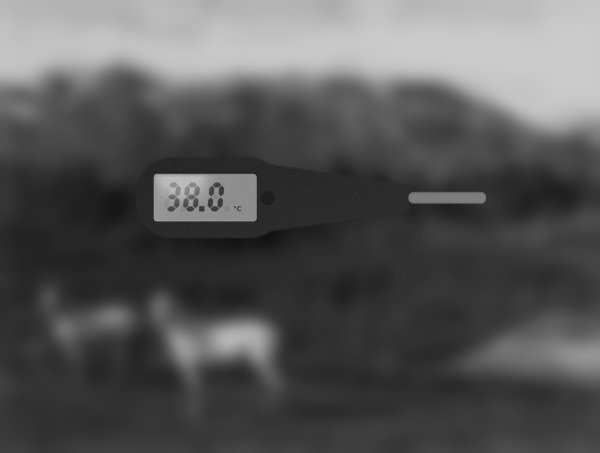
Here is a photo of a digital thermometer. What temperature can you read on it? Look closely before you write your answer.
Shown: 38.0 °C
